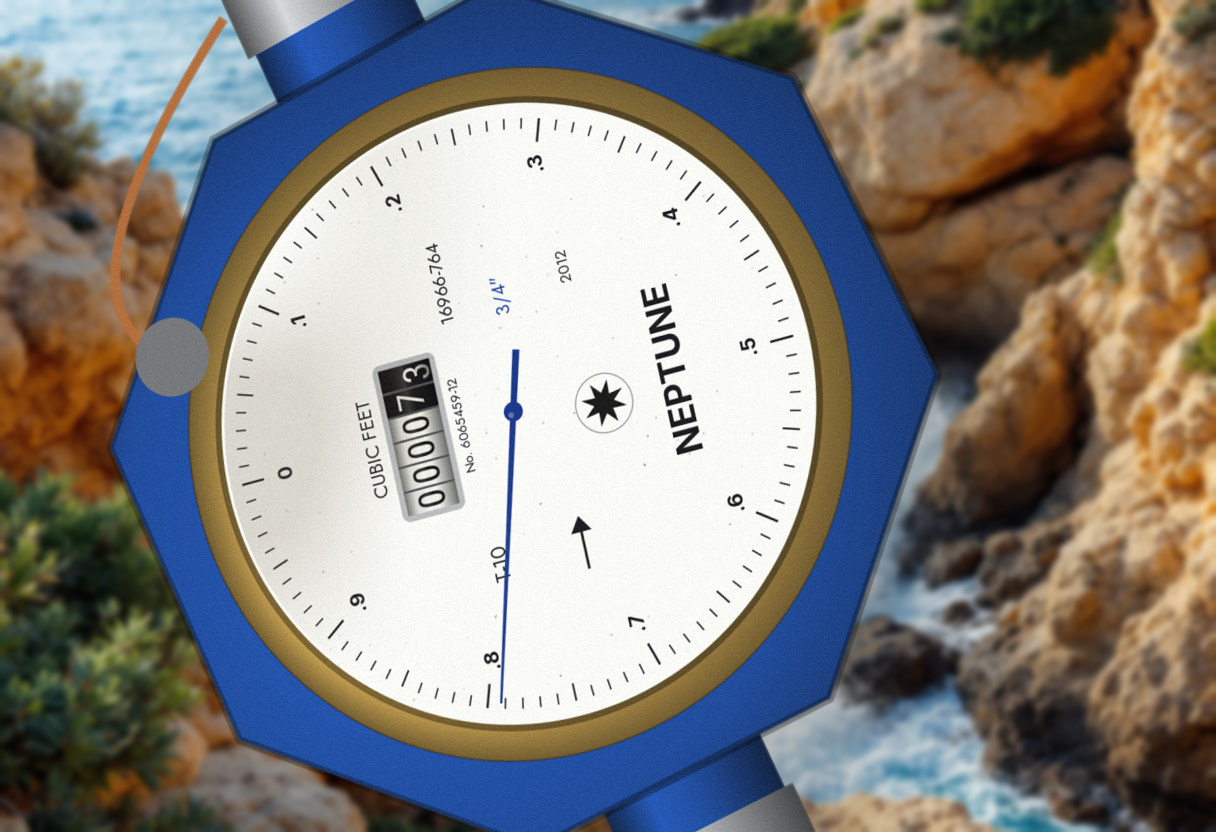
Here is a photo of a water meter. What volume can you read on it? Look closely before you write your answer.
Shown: 72.79 ft³
